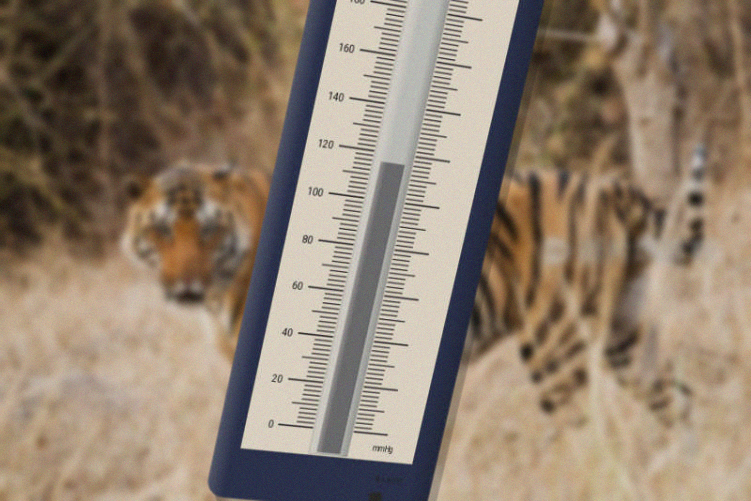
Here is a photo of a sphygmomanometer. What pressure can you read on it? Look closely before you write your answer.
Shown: 116 mmHg
